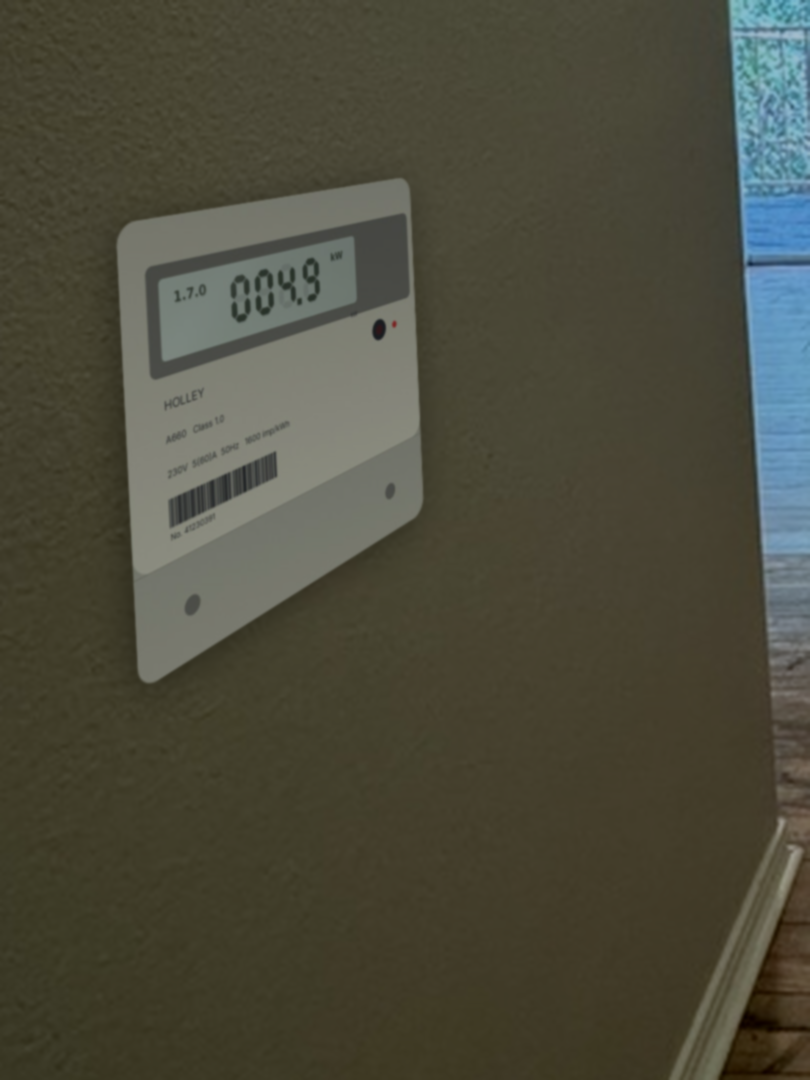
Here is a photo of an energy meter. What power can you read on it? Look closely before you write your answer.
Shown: 4.9 kW
